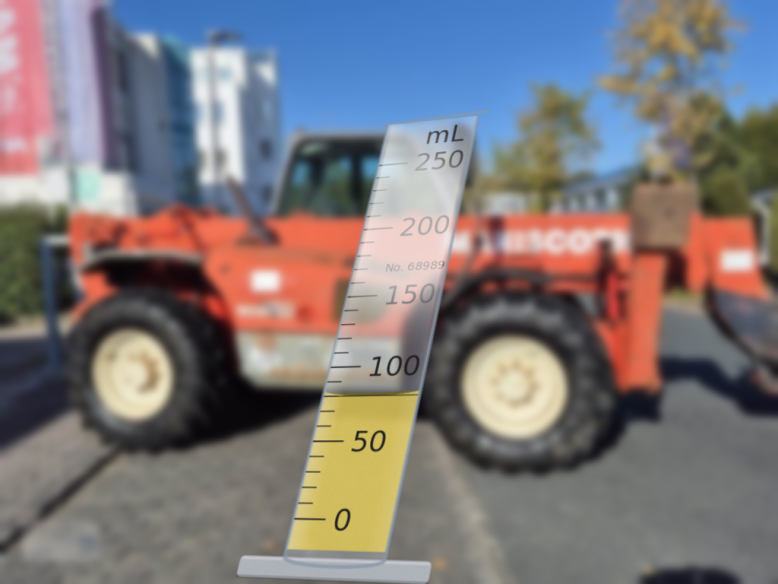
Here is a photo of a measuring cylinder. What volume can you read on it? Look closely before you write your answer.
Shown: 80 mL
